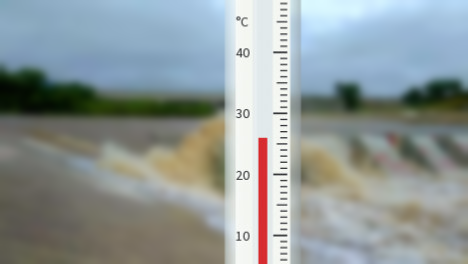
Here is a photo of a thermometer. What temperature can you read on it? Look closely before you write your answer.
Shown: 26 °C
